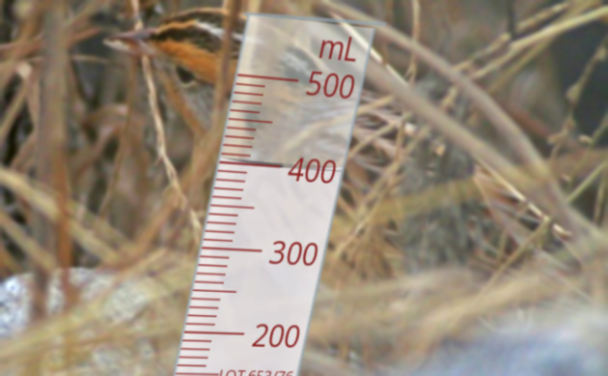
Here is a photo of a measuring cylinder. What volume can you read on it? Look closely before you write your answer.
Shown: 400 mL
